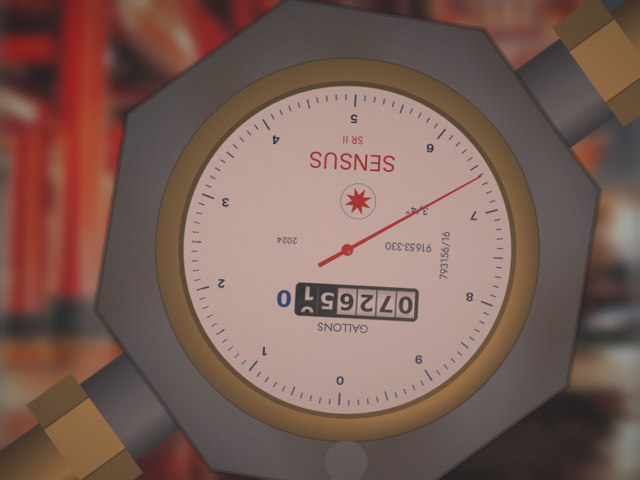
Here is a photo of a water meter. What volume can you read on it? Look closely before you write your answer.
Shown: 726506.6 gal
